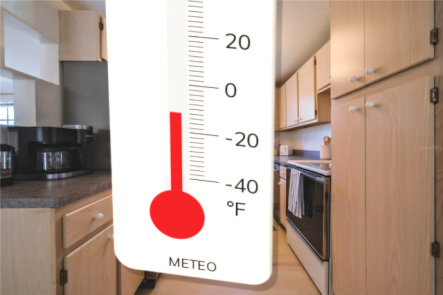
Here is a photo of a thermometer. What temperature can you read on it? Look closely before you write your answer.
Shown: -12 °F
